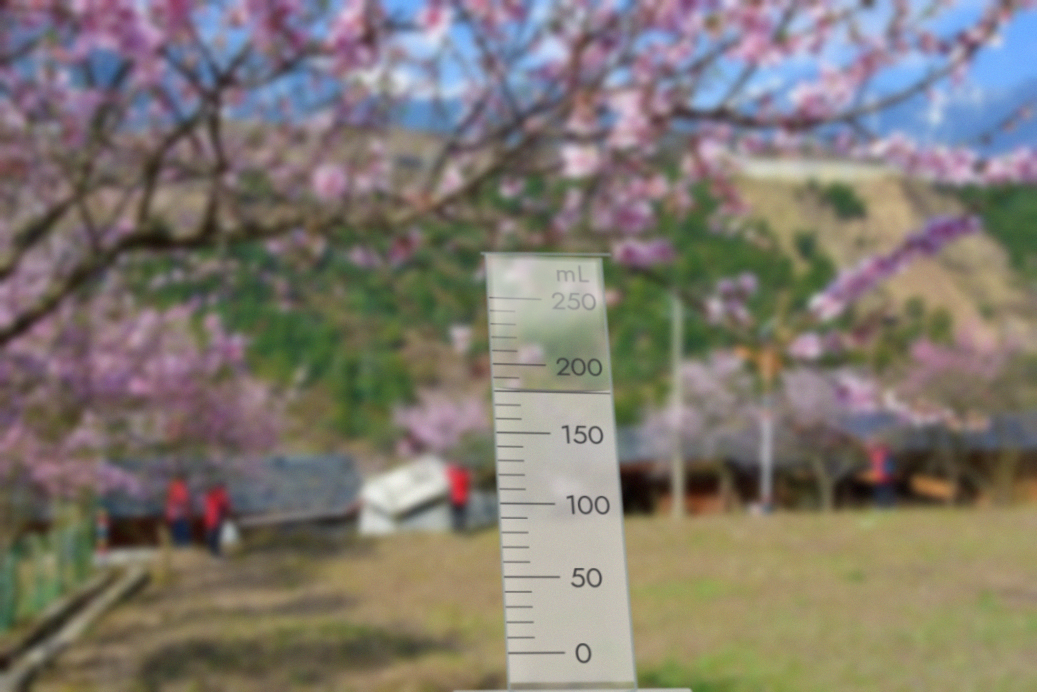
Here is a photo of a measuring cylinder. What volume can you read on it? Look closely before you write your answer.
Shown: 180 mL
